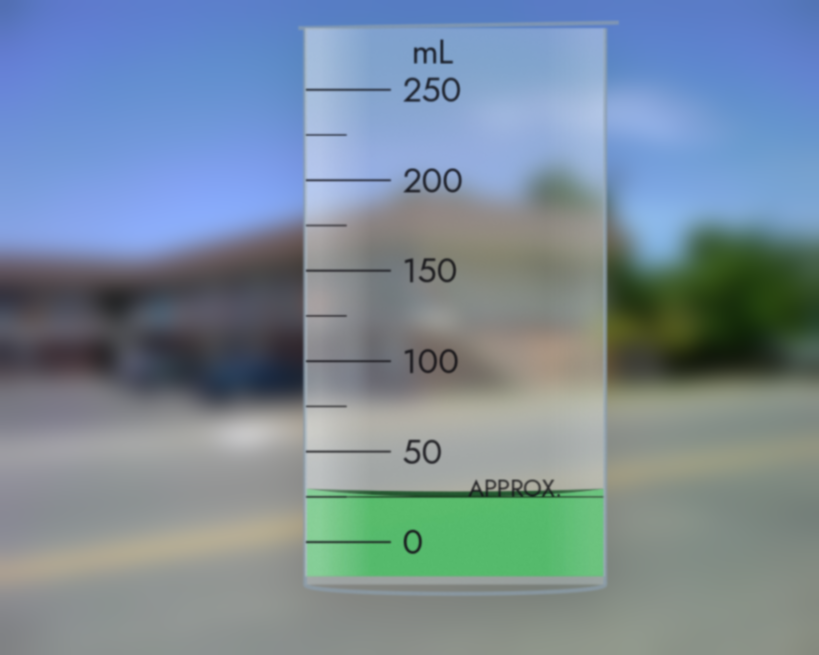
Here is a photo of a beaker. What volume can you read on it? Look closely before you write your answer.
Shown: 25 mL
